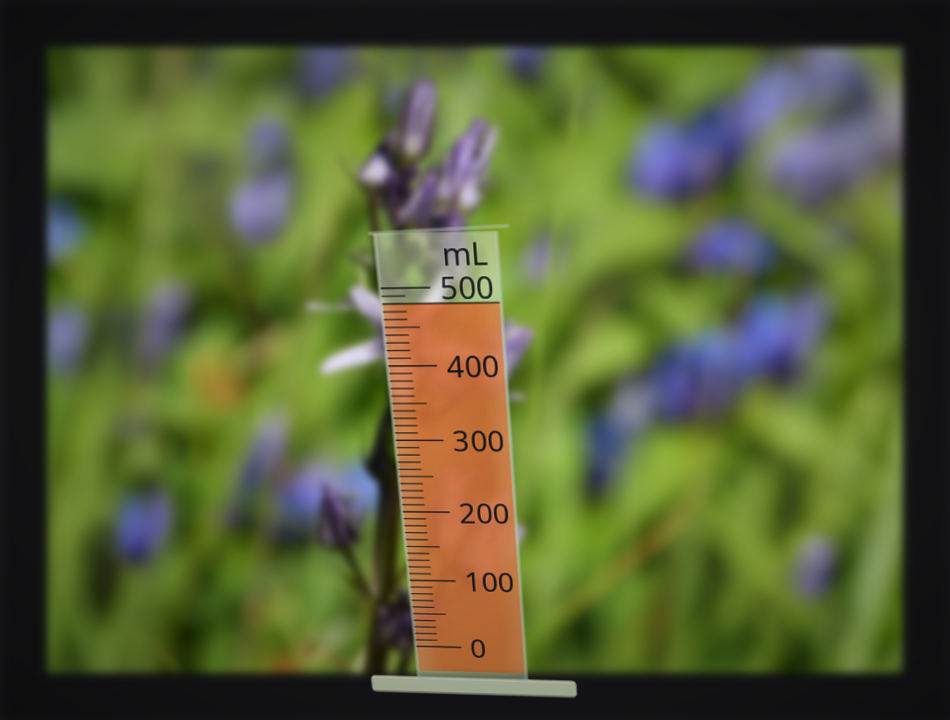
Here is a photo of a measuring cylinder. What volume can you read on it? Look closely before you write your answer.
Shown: 480 mL
